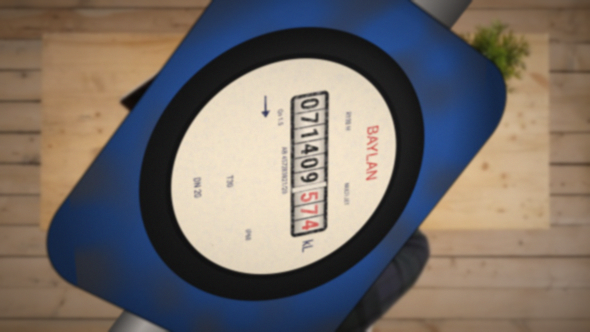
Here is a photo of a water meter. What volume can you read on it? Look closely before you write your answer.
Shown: 71409.574 kL
